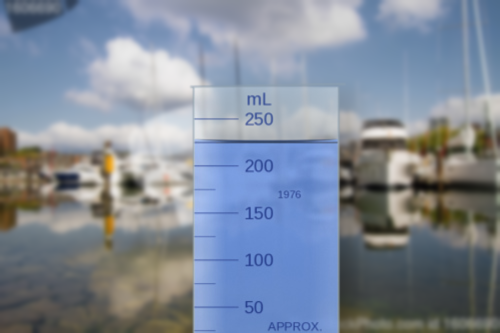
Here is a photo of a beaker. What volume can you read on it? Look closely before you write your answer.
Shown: 225 mL
